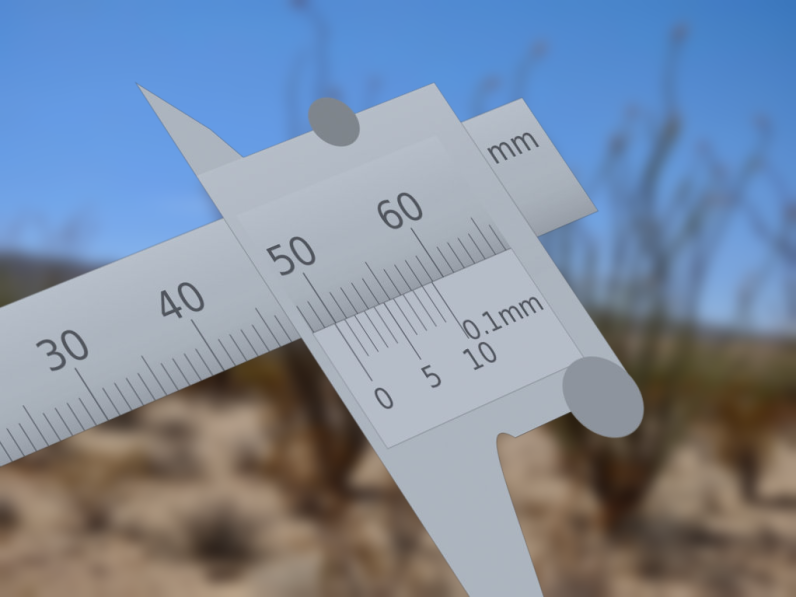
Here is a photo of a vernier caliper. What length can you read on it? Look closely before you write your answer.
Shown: 49.9 mm
